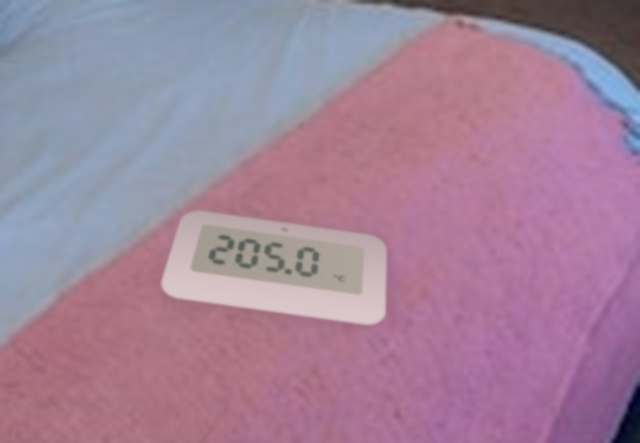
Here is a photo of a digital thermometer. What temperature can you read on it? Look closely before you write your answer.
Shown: 205.0 °C
